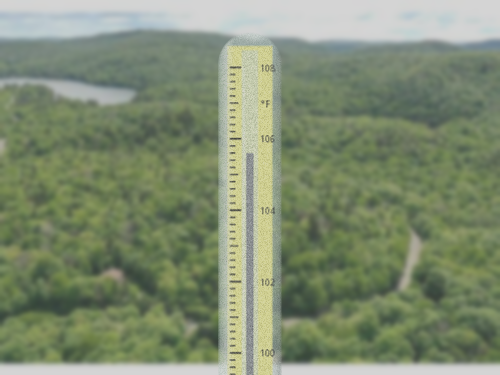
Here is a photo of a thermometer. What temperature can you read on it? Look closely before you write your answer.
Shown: 105.6 °F
